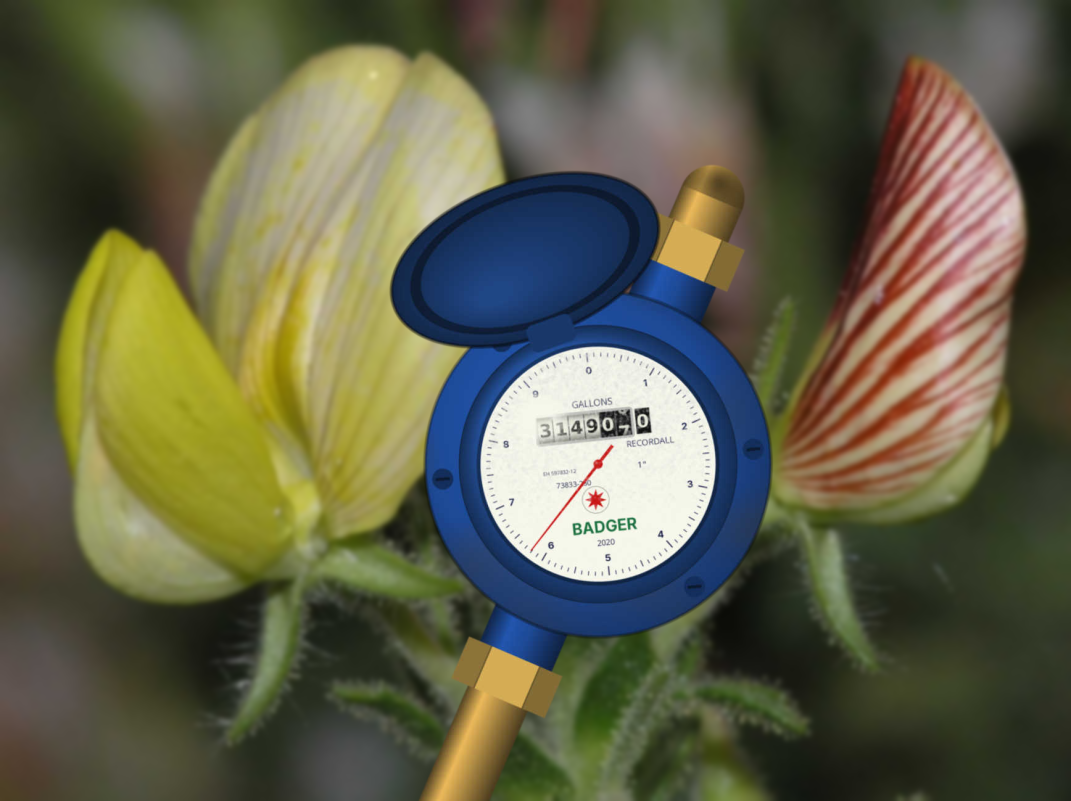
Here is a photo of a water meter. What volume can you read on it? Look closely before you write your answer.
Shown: 3149066.2 gal
